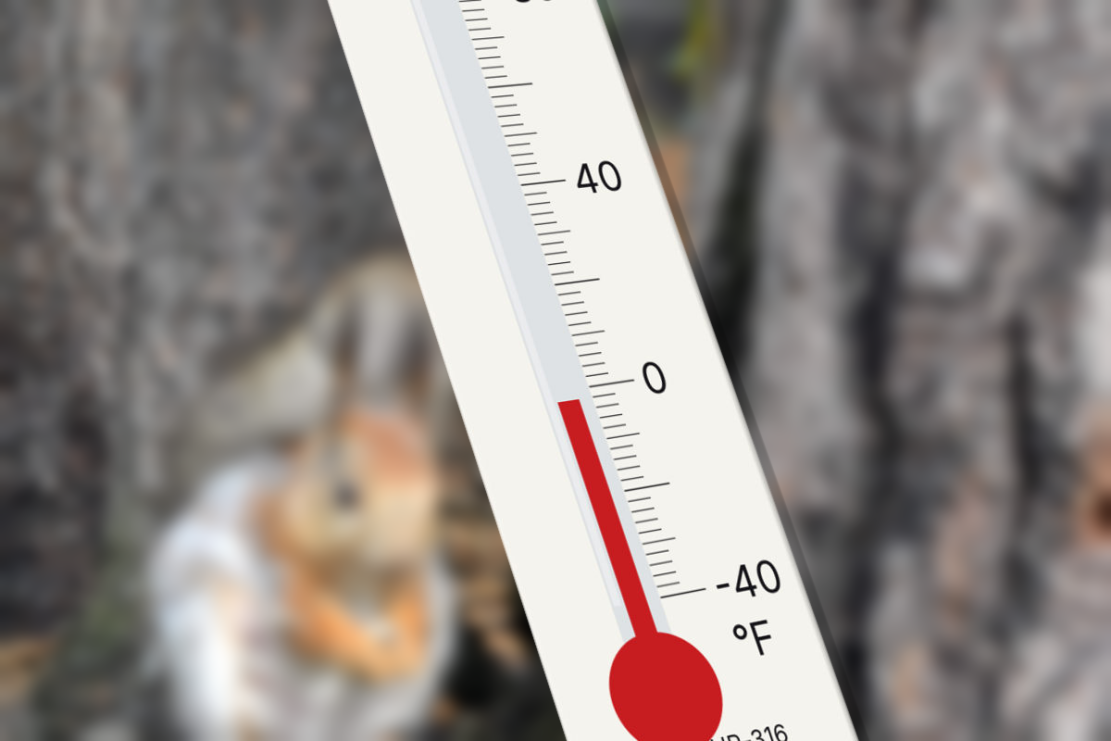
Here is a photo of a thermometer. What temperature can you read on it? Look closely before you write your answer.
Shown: -2 °F
